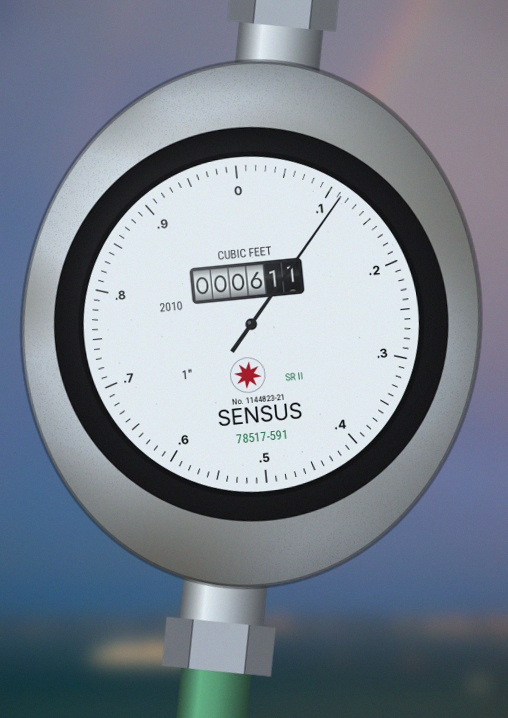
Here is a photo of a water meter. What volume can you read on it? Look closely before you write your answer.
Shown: 611.11 ft³
